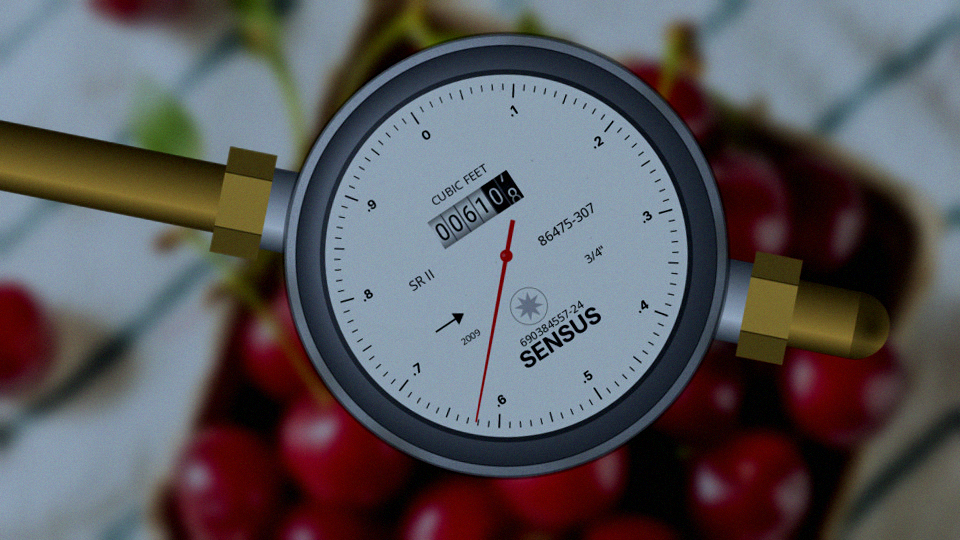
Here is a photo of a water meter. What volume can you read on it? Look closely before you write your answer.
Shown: 6107.62 ft³
